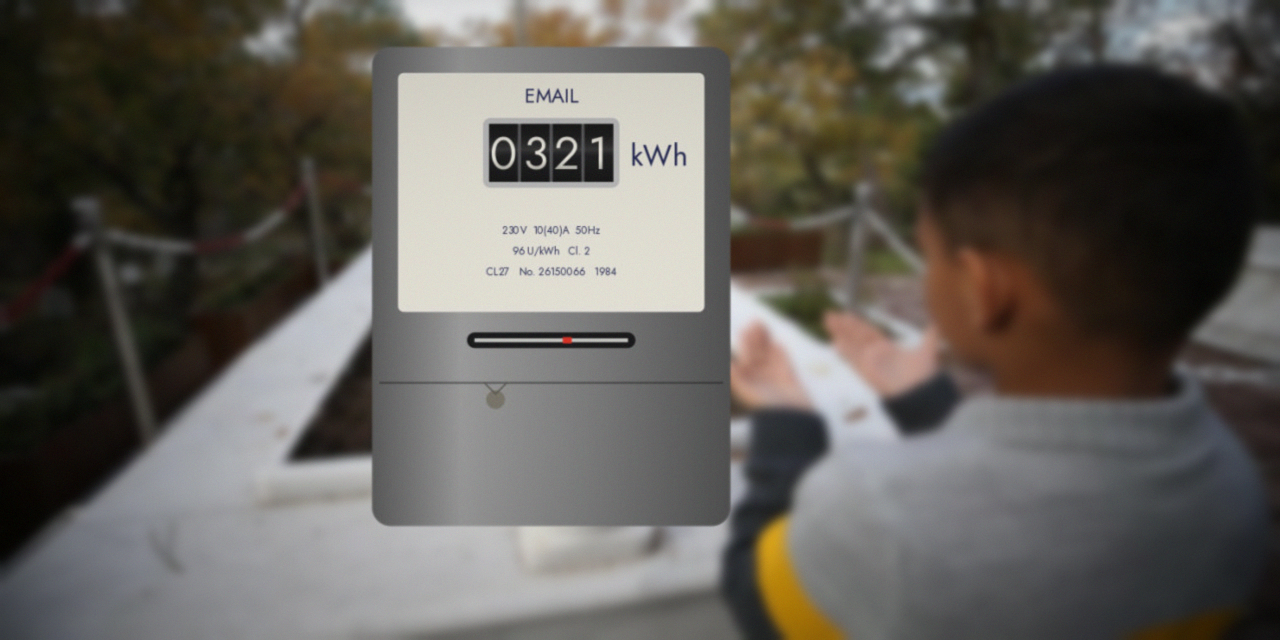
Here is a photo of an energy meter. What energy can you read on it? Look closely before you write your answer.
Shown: 321 kWh
